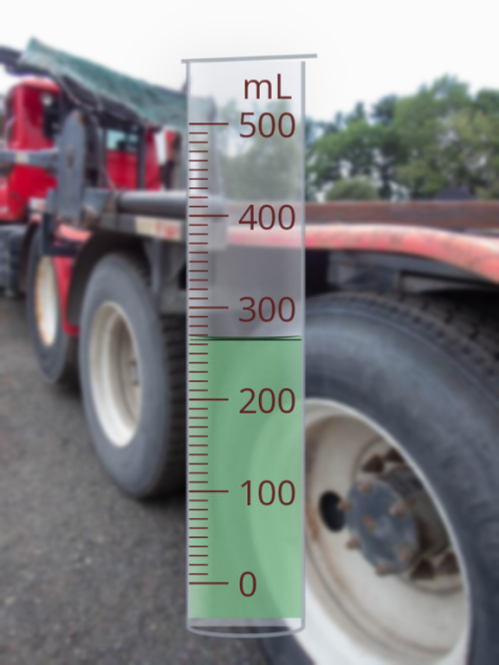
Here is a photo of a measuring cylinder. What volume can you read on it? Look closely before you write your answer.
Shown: 265 mL
